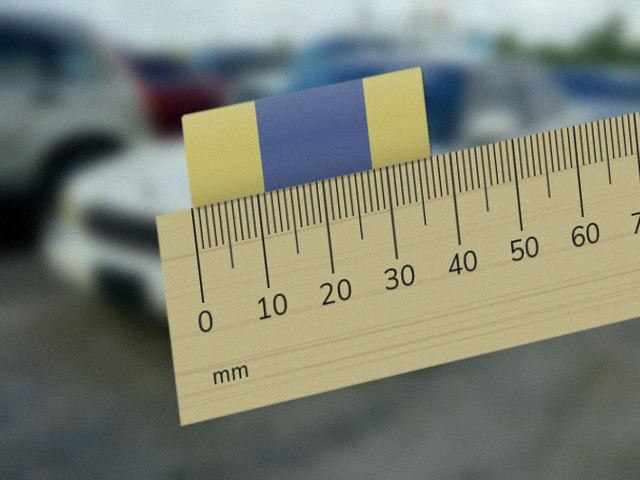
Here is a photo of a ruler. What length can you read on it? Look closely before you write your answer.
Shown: 37 mm
